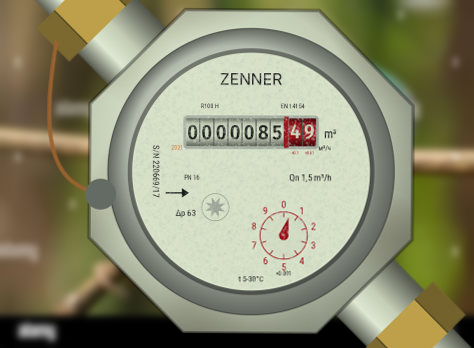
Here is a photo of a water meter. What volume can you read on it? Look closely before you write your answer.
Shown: 85.490 m³
